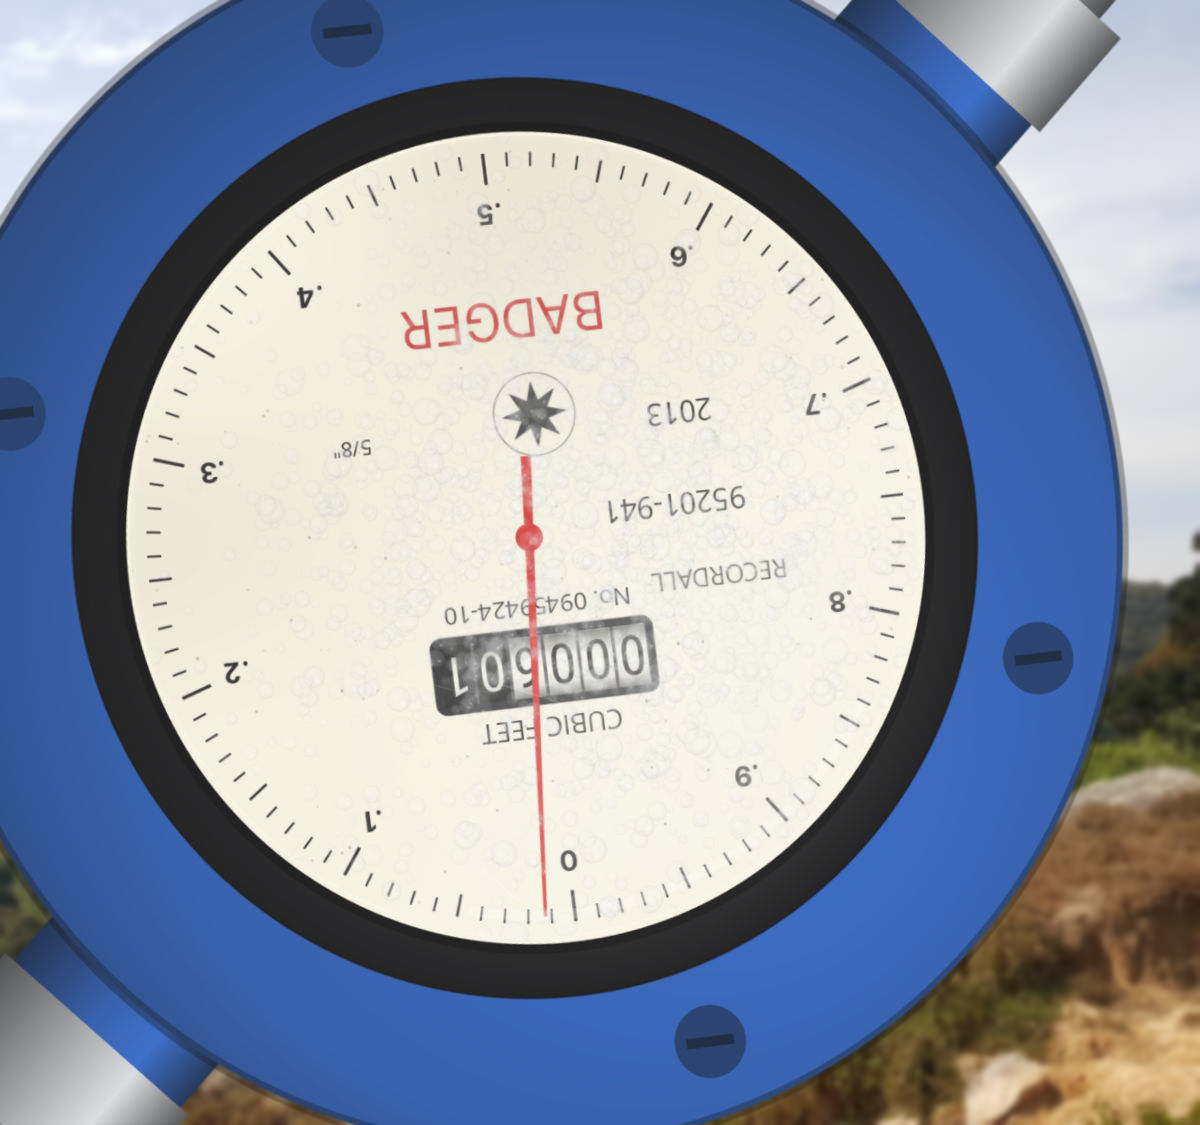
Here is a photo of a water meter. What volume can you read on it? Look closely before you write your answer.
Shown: 601.01 ft³
